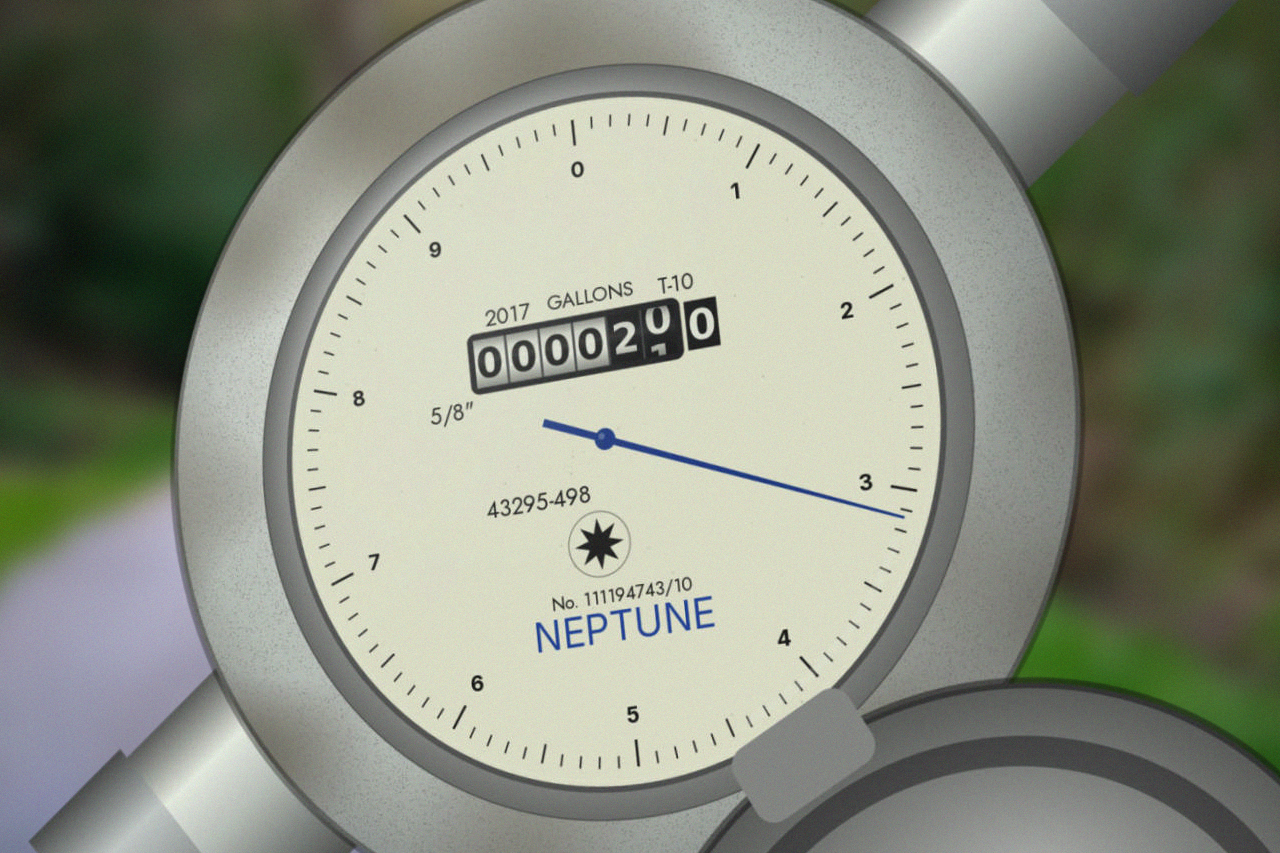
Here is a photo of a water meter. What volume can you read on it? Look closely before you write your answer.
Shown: 203.1 gal
